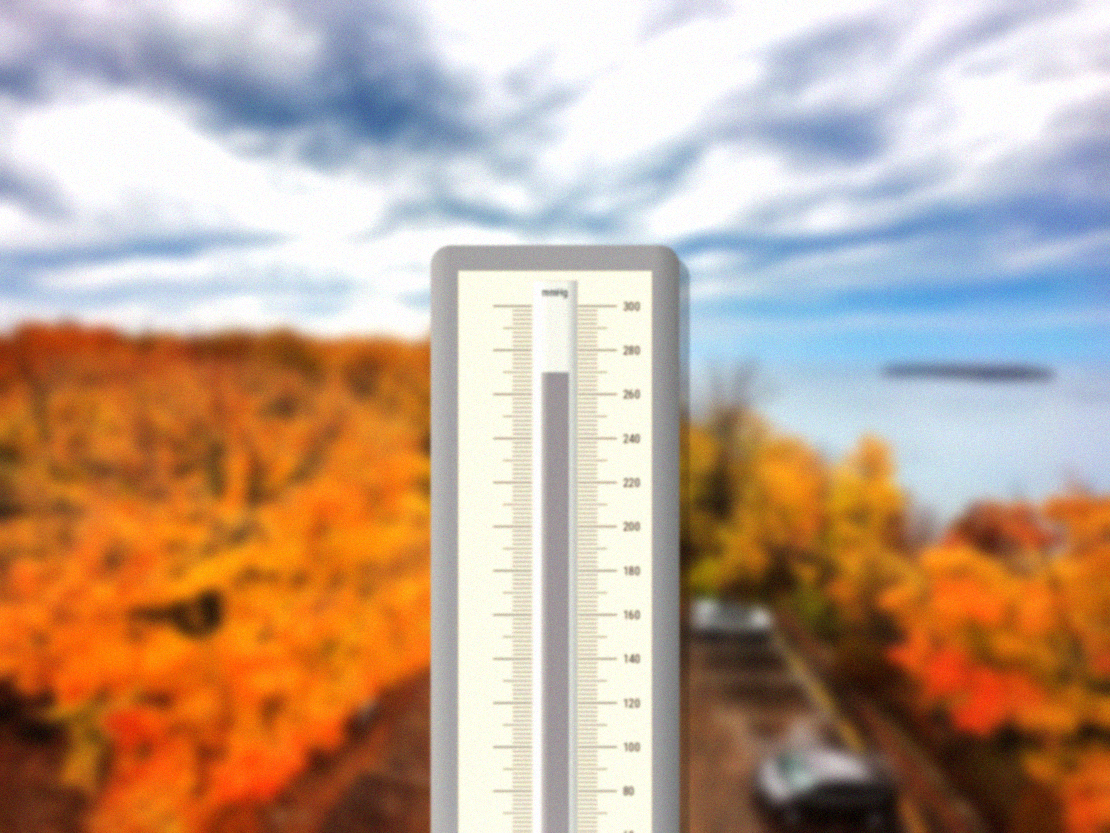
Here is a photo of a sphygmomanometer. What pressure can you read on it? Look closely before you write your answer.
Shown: 270 mmHg
